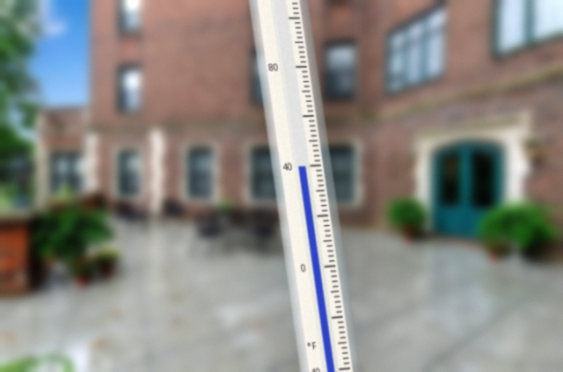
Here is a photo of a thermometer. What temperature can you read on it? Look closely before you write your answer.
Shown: 40 °F
